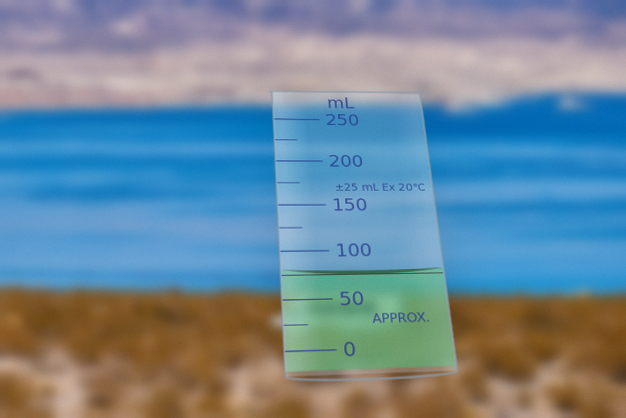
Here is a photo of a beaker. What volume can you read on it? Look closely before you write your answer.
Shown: 75 mL
